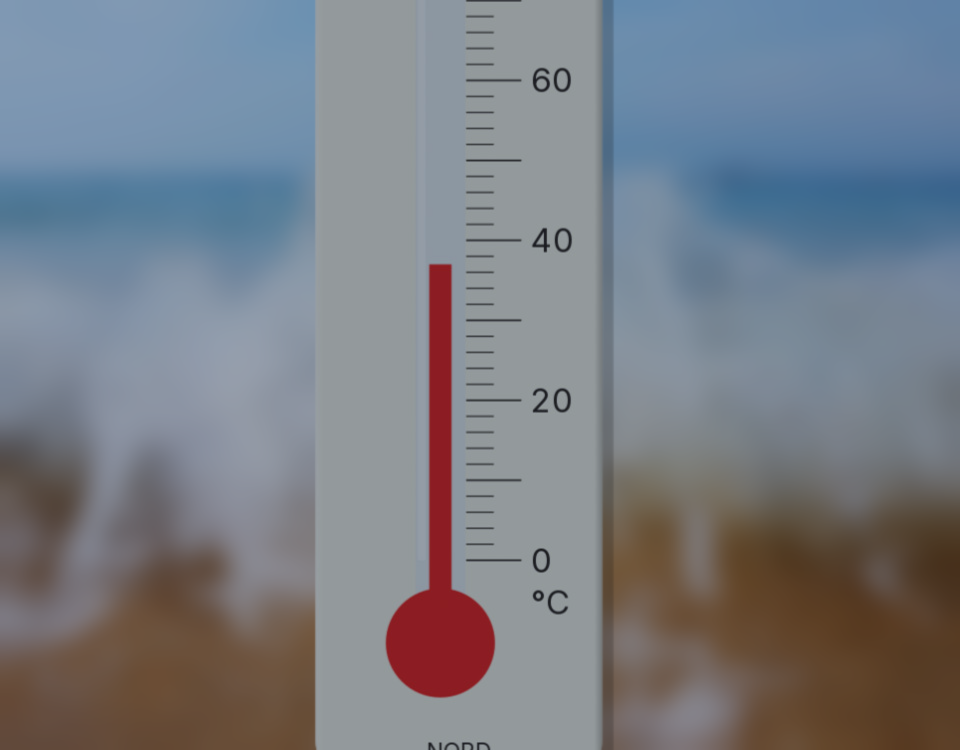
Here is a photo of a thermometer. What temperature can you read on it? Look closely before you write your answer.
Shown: 37 °C
